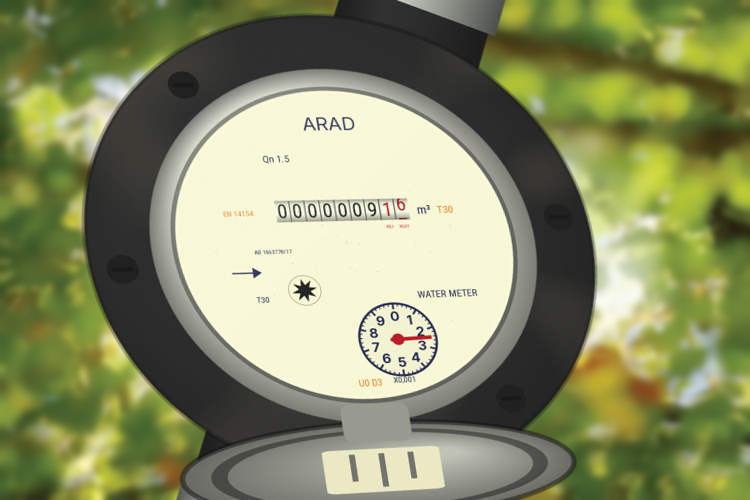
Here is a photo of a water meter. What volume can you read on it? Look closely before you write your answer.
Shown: 9.162 m³
